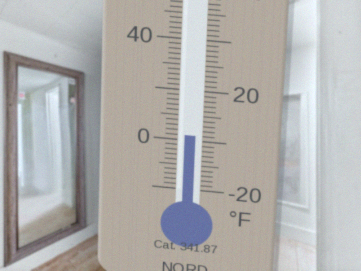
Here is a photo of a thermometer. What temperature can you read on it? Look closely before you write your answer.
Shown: 2 °F
